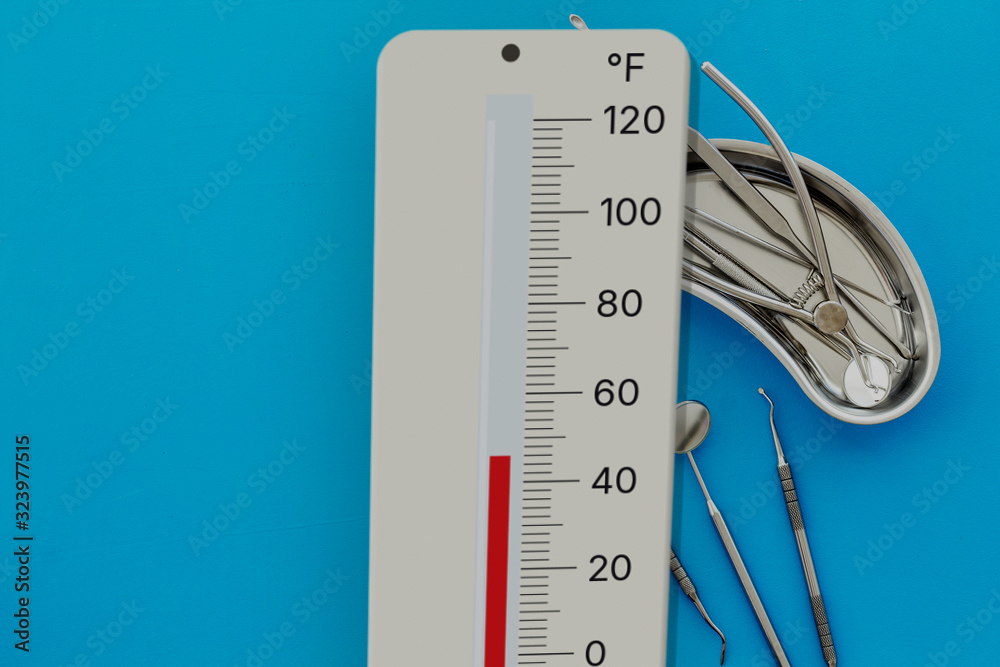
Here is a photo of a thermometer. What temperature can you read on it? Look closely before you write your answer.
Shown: 46 °F
